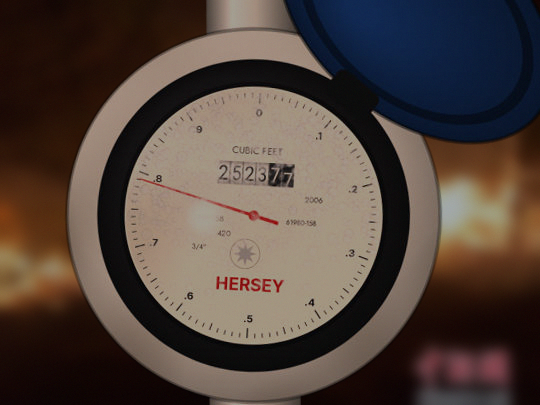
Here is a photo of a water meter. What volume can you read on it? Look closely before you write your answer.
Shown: 252376.79 ft³
